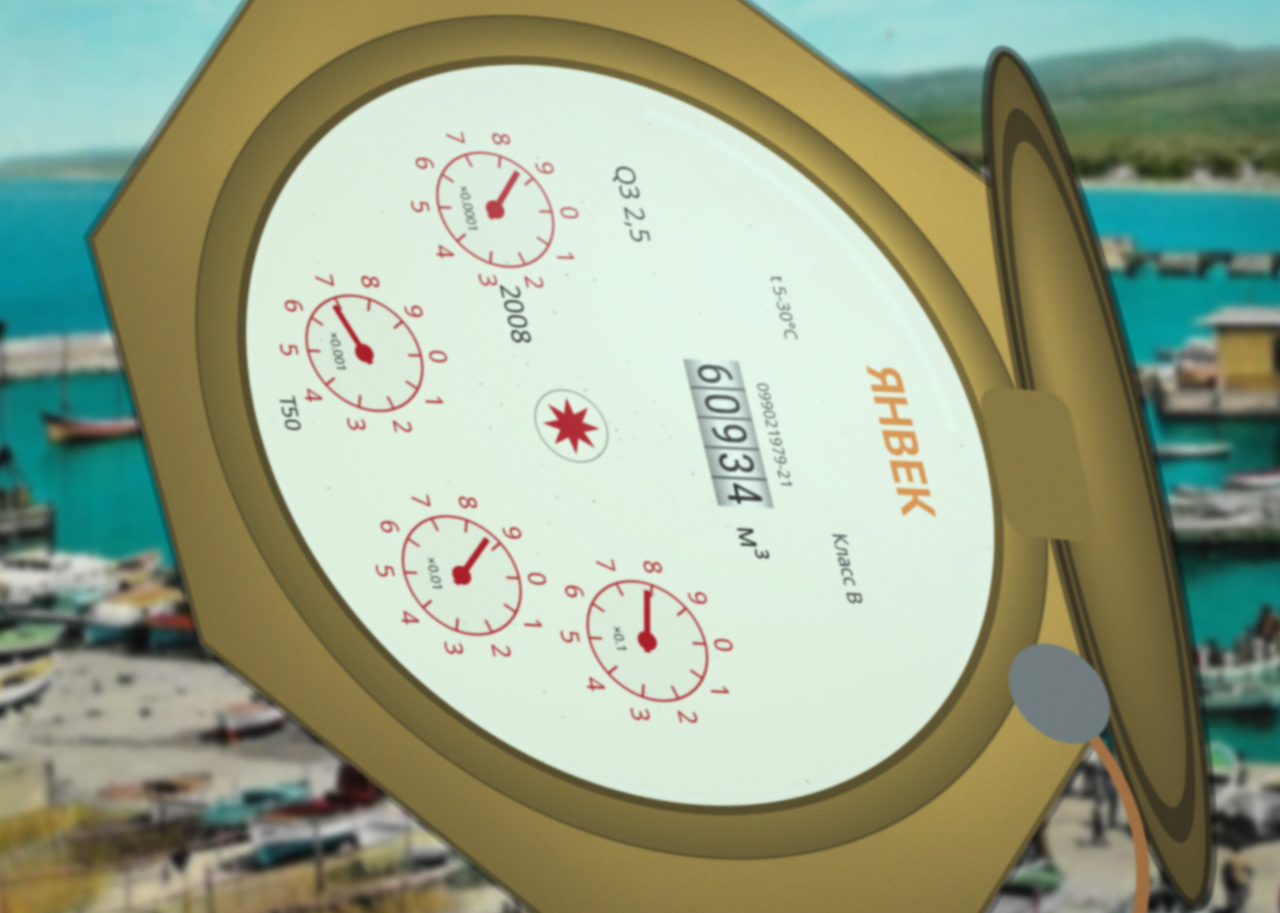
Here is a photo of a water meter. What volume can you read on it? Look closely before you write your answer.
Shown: 60934.7868 m³
